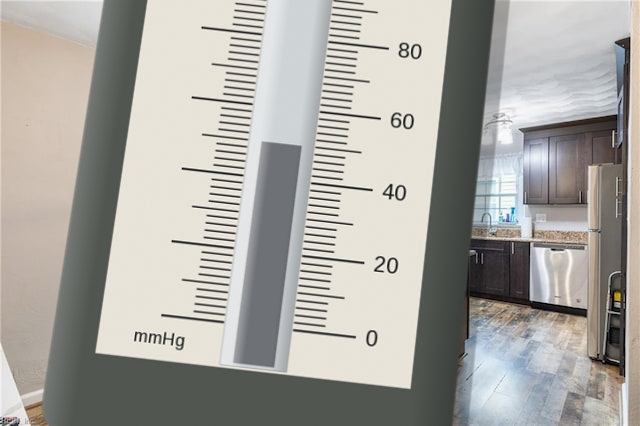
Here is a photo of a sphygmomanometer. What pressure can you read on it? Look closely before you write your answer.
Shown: 50 mmHg
